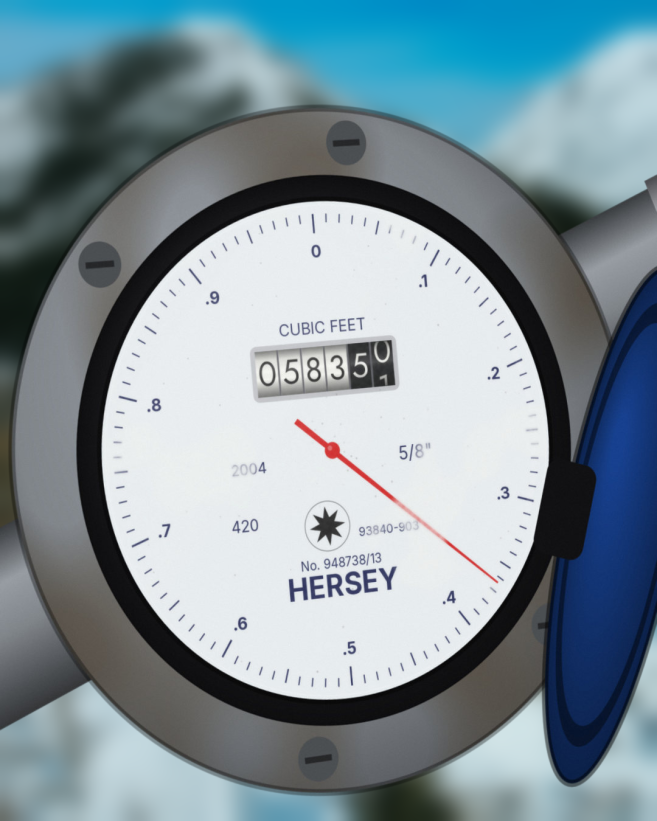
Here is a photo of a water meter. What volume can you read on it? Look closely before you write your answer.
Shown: 58350.36 ft³
